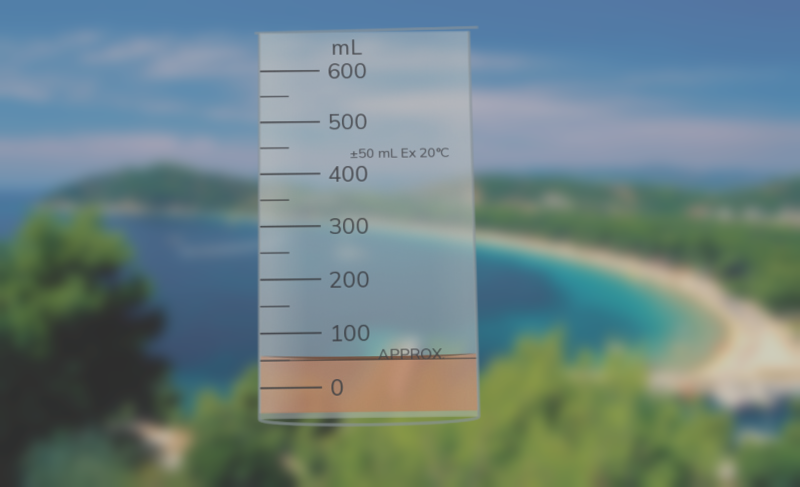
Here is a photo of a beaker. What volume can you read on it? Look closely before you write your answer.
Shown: 50 mL
